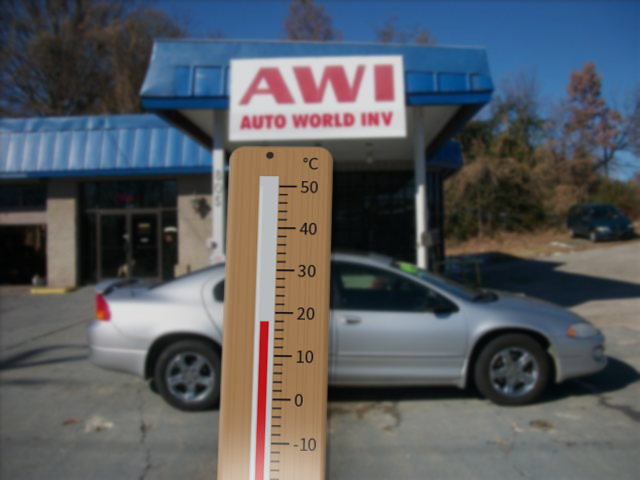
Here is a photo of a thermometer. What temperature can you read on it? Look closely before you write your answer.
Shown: 18 °C
